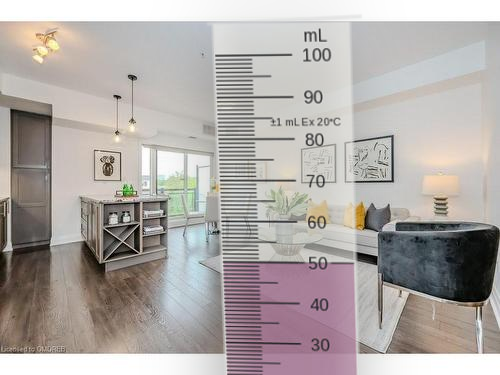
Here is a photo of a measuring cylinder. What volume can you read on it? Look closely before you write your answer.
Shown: 50 mL
